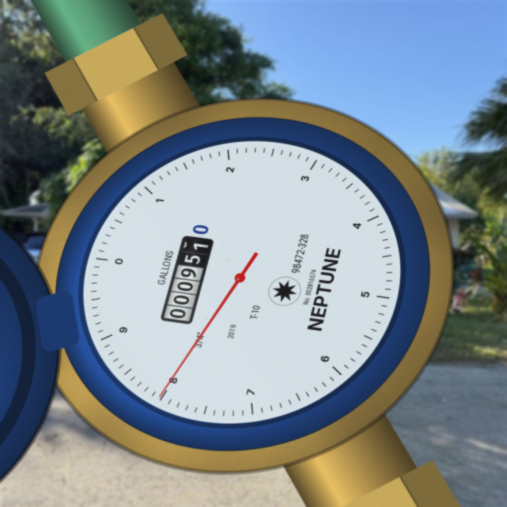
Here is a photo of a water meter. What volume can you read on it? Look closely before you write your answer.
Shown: 9508.0 gal
